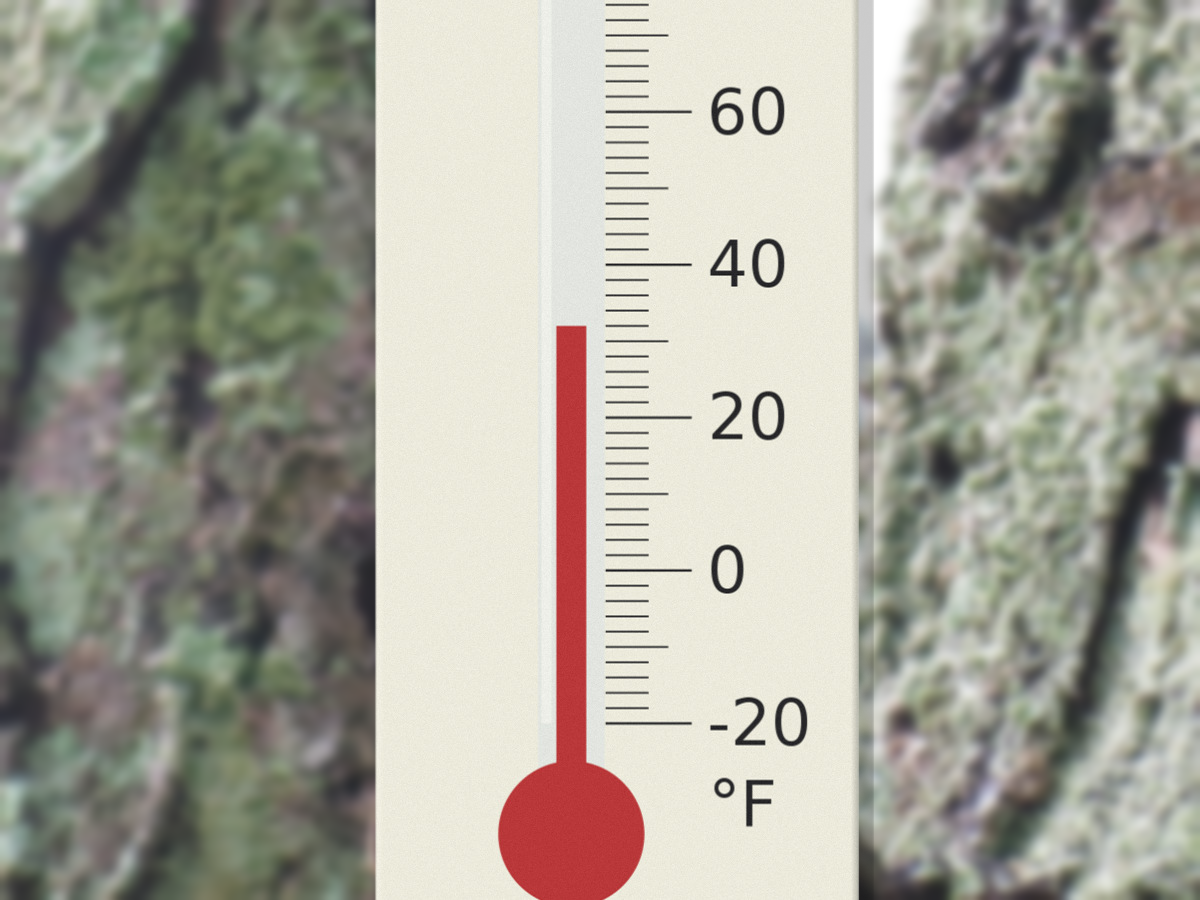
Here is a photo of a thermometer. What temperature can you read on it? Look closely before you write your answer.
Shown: 32 °F
